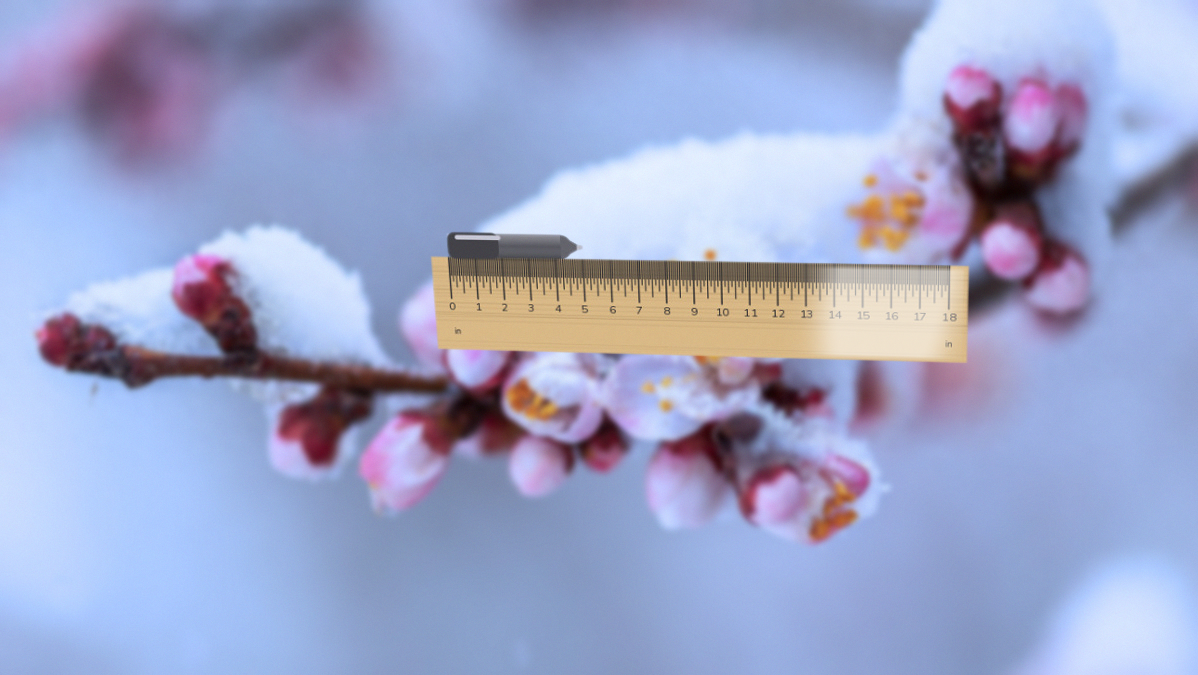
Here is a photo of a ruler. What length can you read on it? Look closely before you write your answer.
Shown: 5 in
